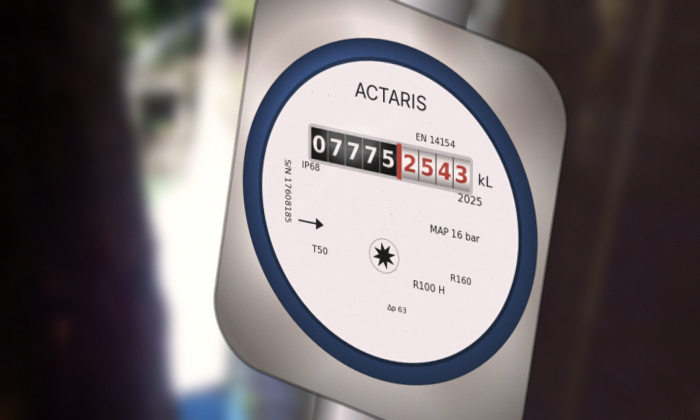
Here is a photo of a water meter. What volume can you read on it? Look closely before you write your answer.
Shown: 7775.2543 kL
